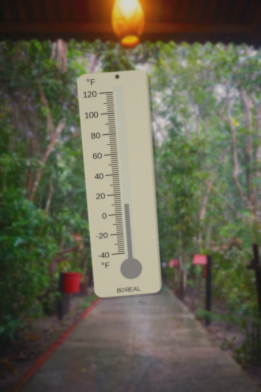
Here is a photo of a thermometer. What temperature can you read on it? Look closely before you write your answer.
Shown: 10 °F
